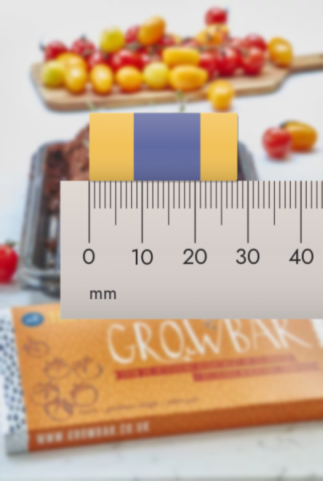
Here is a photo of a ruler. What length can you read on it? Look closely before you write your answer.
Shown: 28 mm
